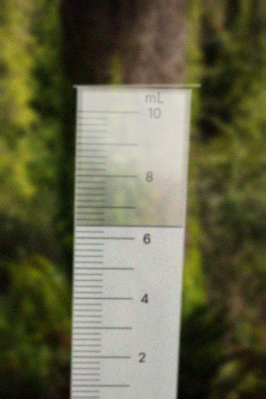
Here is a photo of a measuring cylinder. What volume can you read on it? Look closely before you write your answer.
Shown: 6.4 mL
